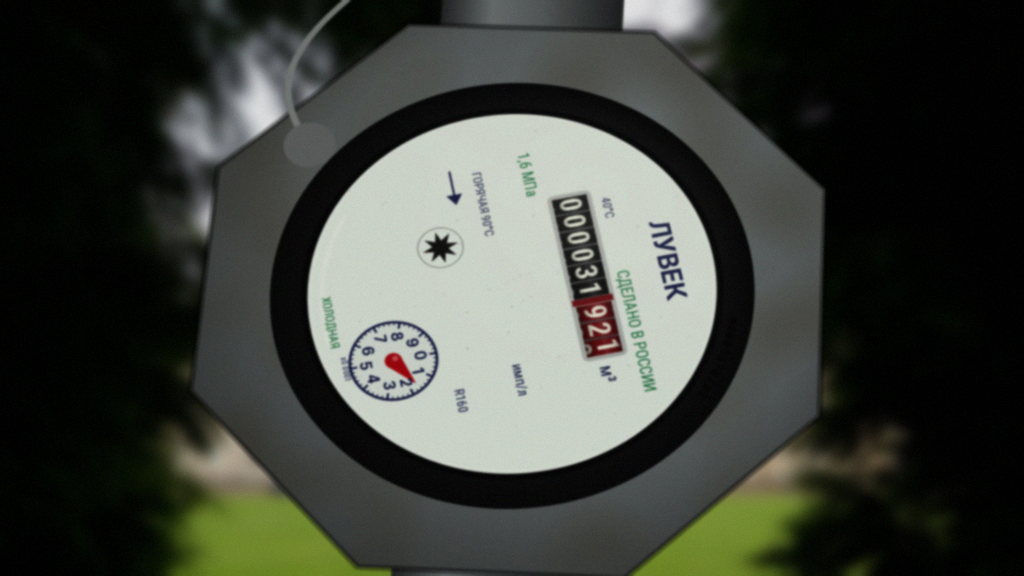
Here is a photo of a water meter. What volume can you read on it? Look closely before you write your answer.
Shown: 31.9211 m³
